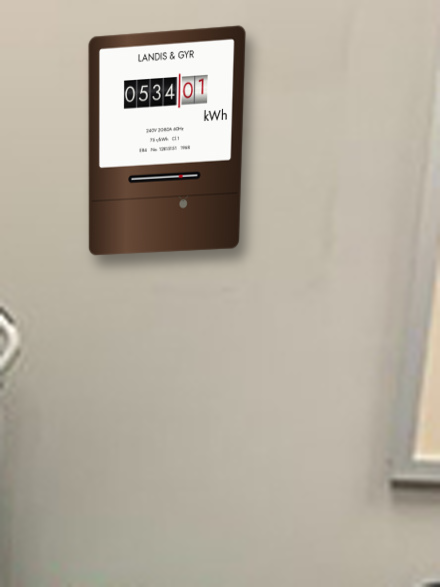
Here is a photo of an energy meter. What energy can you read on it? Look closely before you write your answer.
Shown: 534.01 kWh
